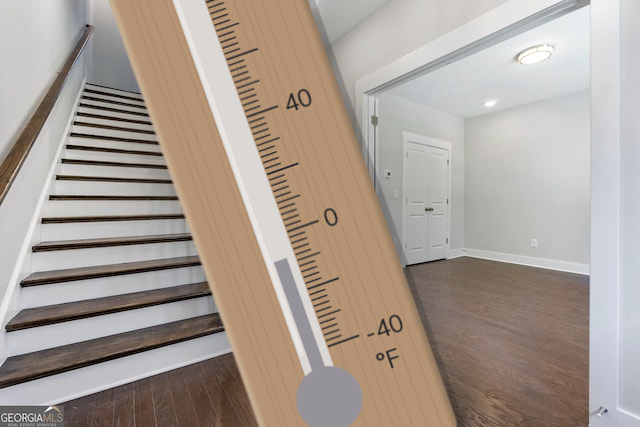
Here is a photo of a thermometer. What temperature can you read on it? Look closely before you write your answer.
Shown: -8 °F
